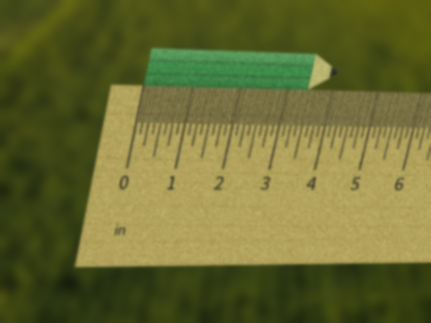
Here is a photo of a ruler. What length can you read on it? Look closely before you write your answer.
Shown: 4 in
